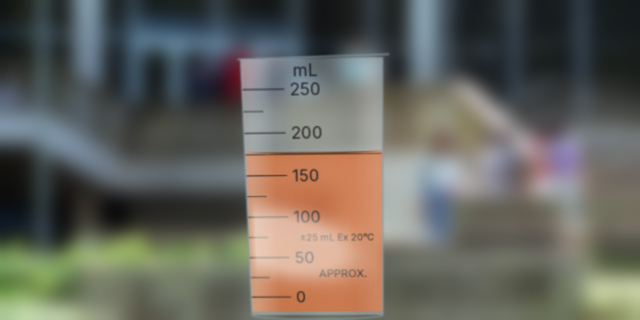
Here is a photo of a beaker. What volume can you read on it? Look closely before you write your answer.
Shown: 175 mL
